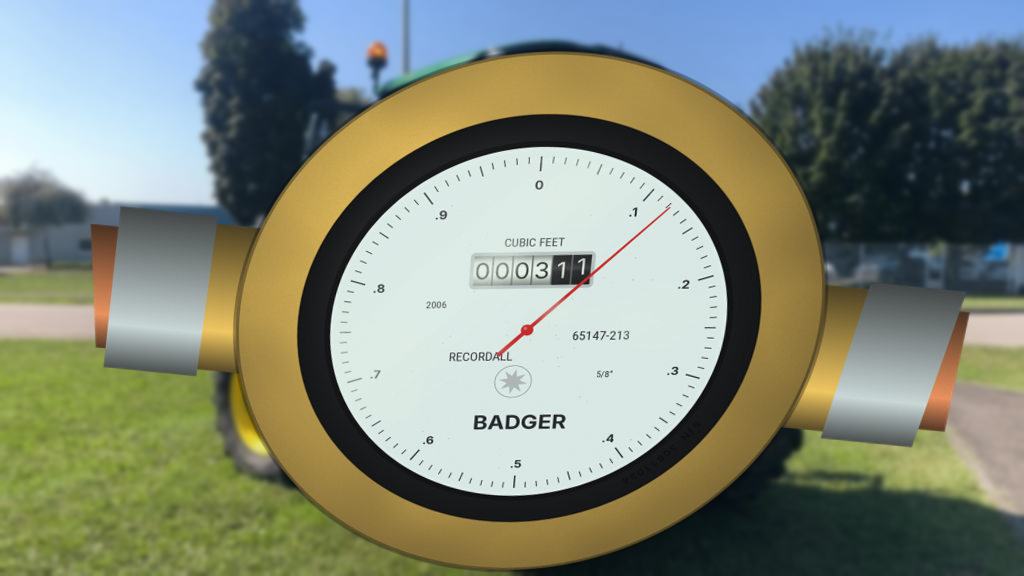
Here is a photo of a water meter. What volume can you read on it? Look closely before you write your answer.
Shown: 311.12 ft³
